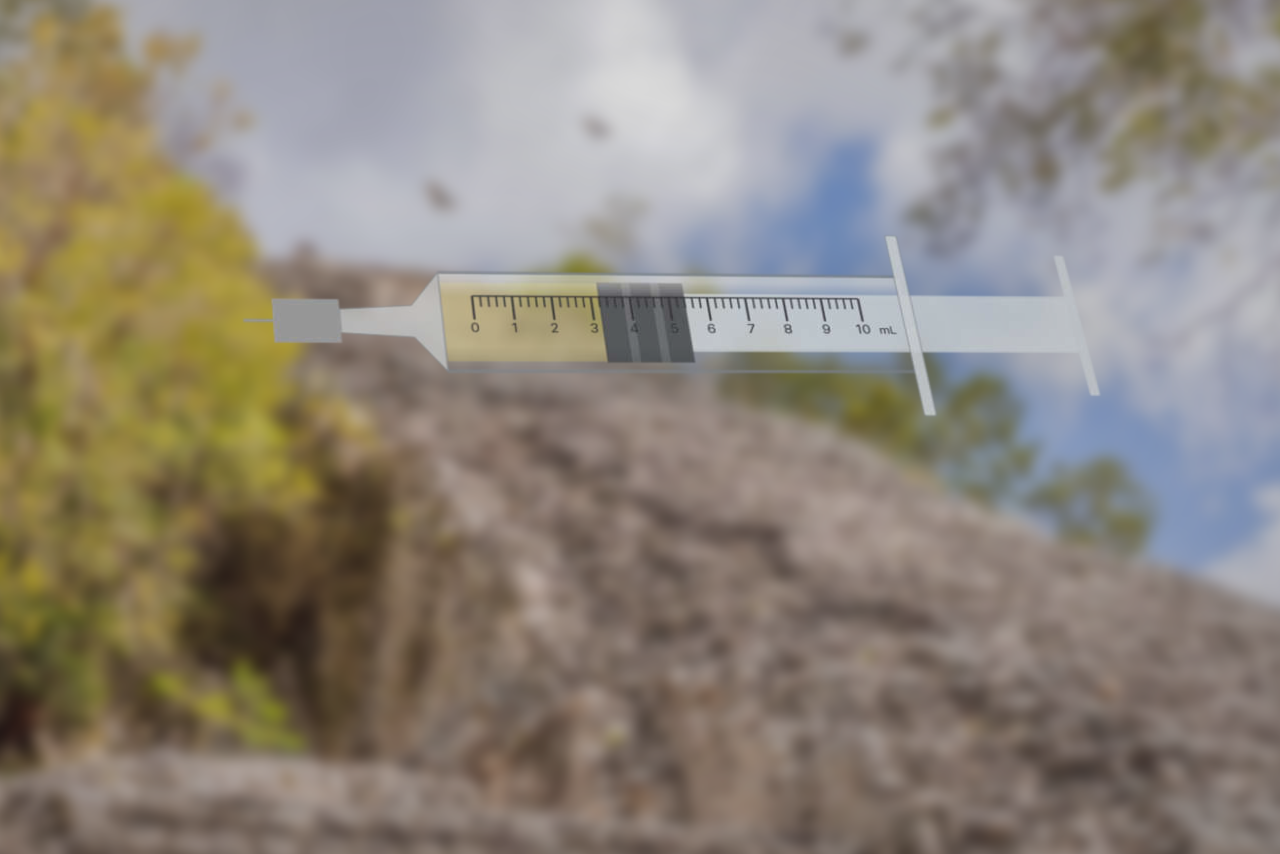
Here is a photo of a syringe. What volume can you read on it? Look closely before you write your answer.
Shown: 3.2 mL
